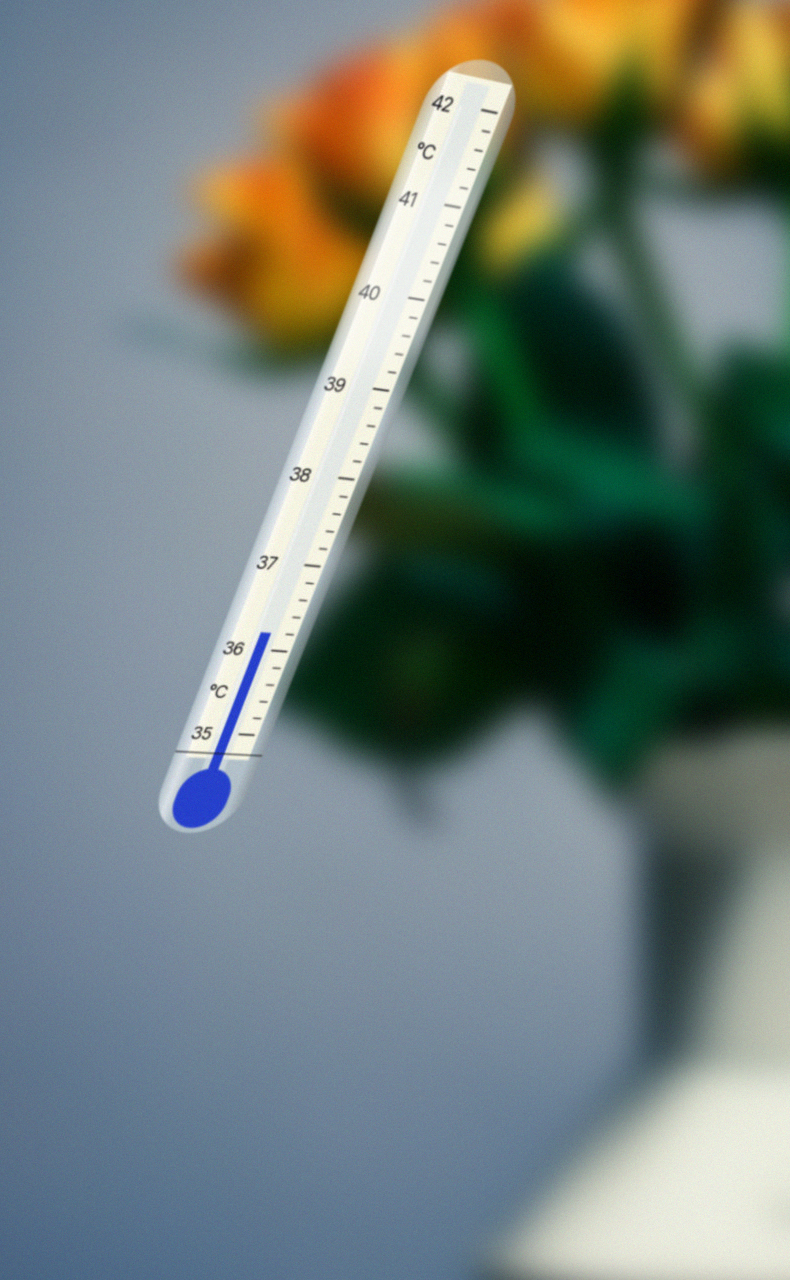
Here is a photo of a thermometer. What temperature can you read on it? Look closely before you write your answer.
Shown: 36.2 °C
